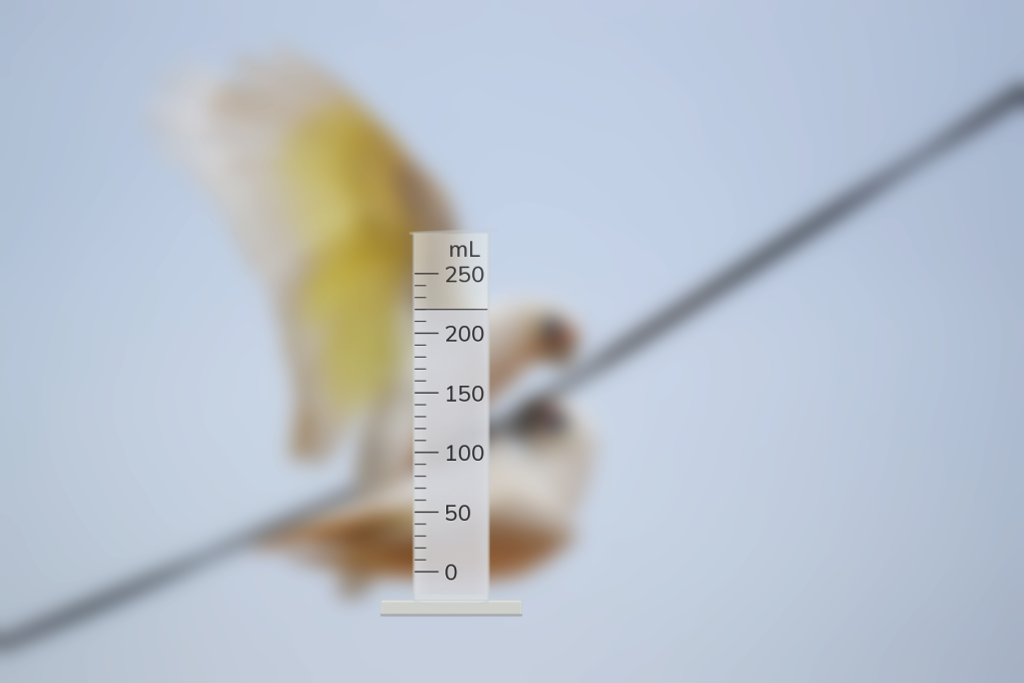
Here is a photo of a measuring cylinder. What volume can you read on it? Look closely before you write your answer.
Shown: 220 mL
